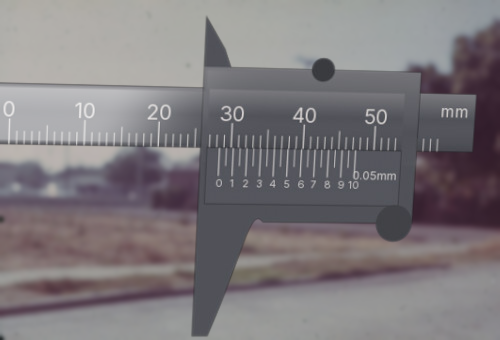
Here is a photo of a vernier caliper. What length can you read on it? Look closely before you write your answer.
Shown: 28.4 mm
